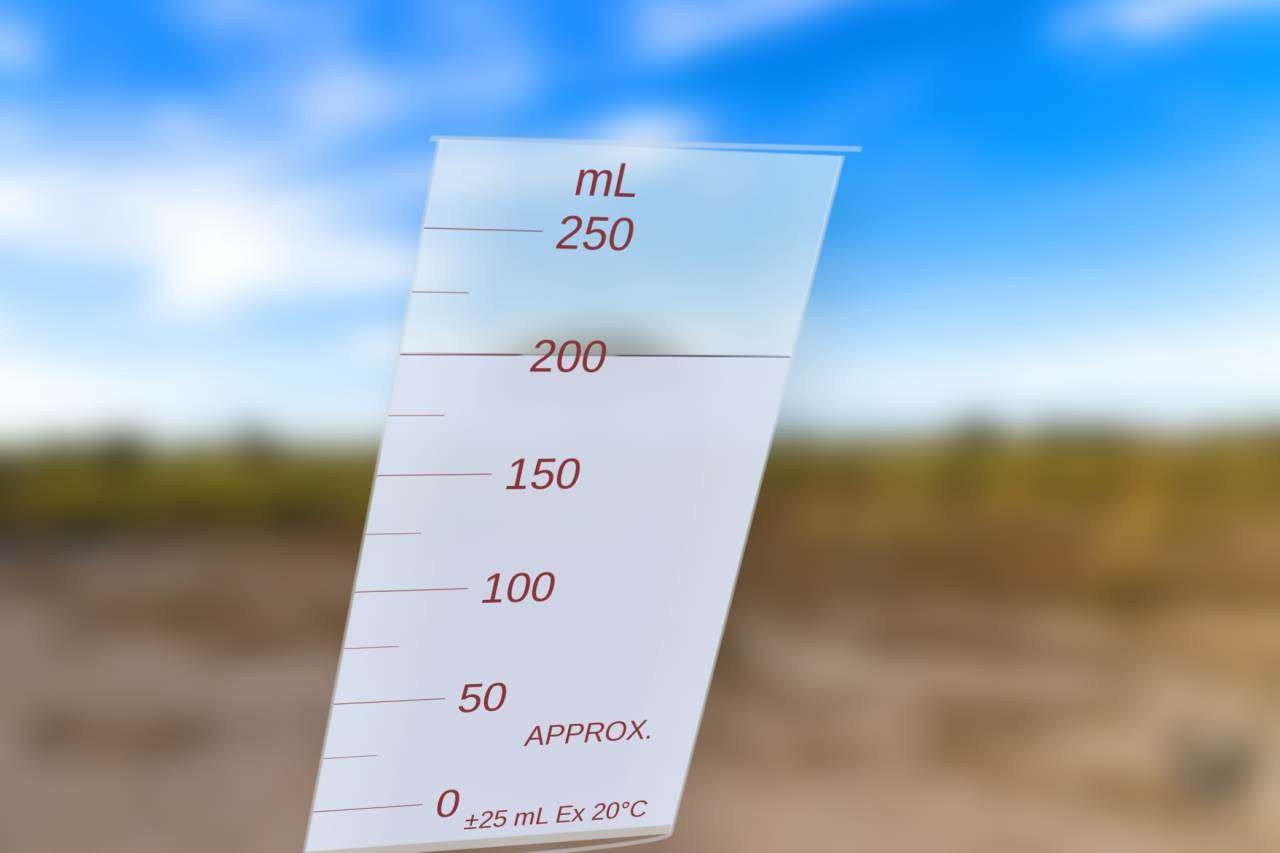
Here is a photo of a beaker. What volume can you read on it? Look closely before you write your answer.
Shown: 200 mL
